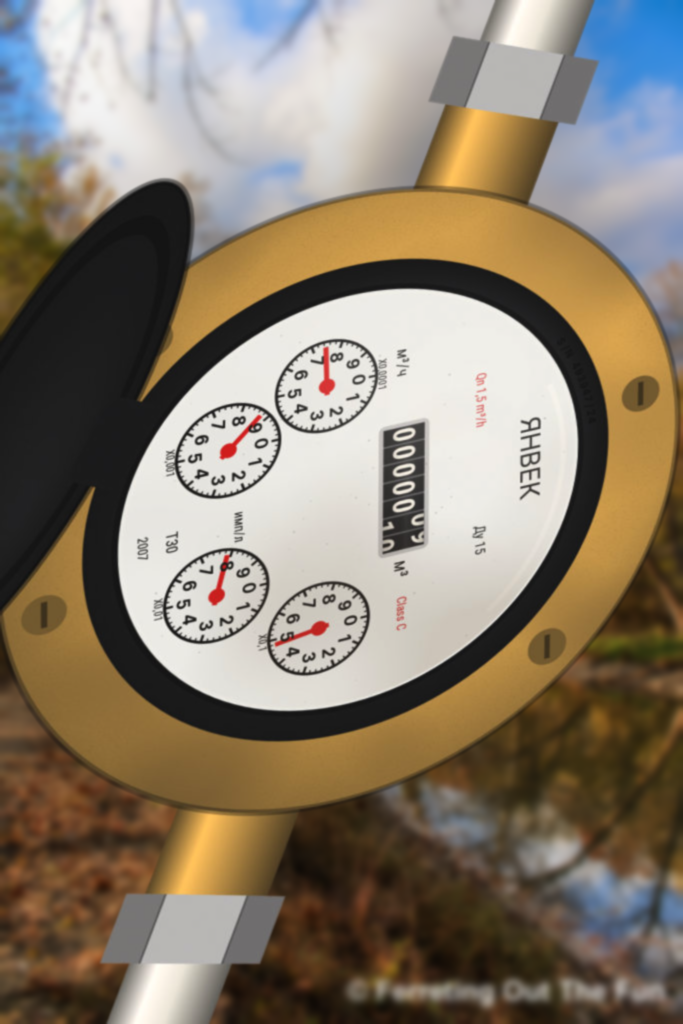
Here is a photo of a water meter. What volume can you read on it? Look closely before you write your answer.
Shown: 9.4787 m³
